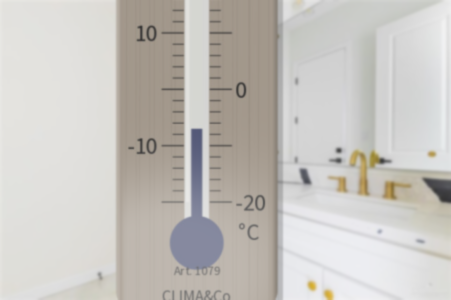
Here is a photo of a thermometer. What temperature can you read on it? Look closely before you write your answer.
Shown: -7 °C
